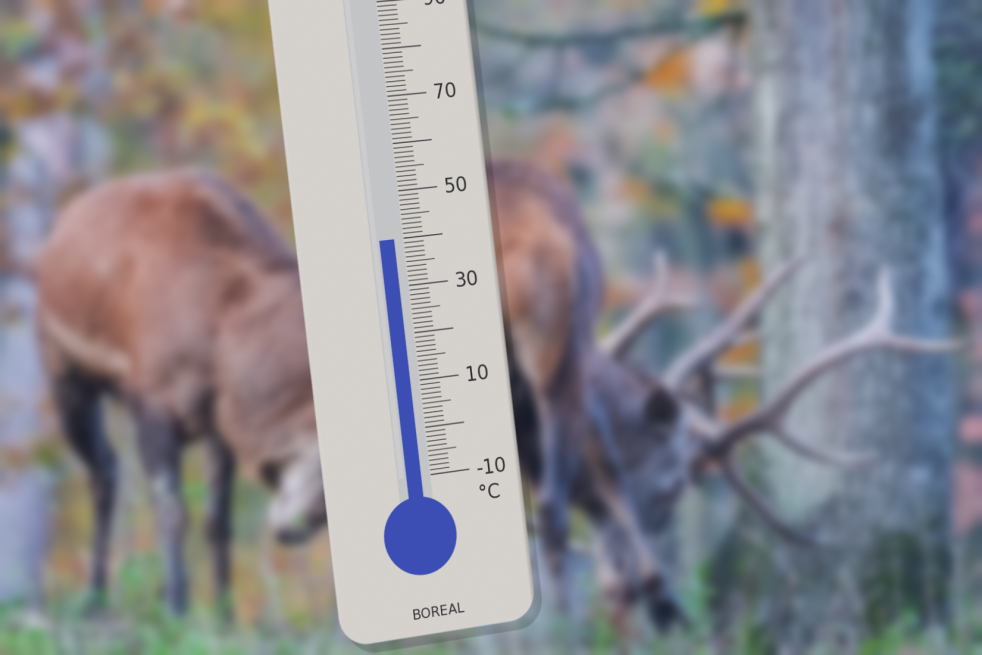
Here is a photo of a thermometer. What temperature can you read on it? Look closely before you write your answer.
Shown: 40 °C
